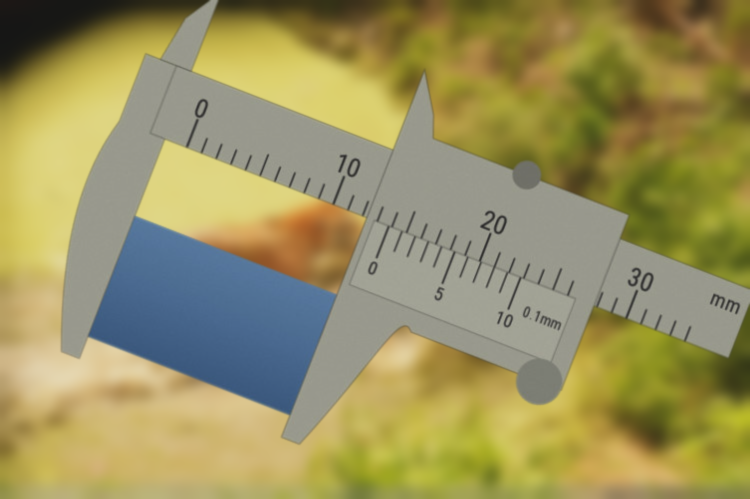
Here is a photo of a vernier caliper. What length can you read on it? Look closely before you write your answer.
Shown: 13.8 mm
